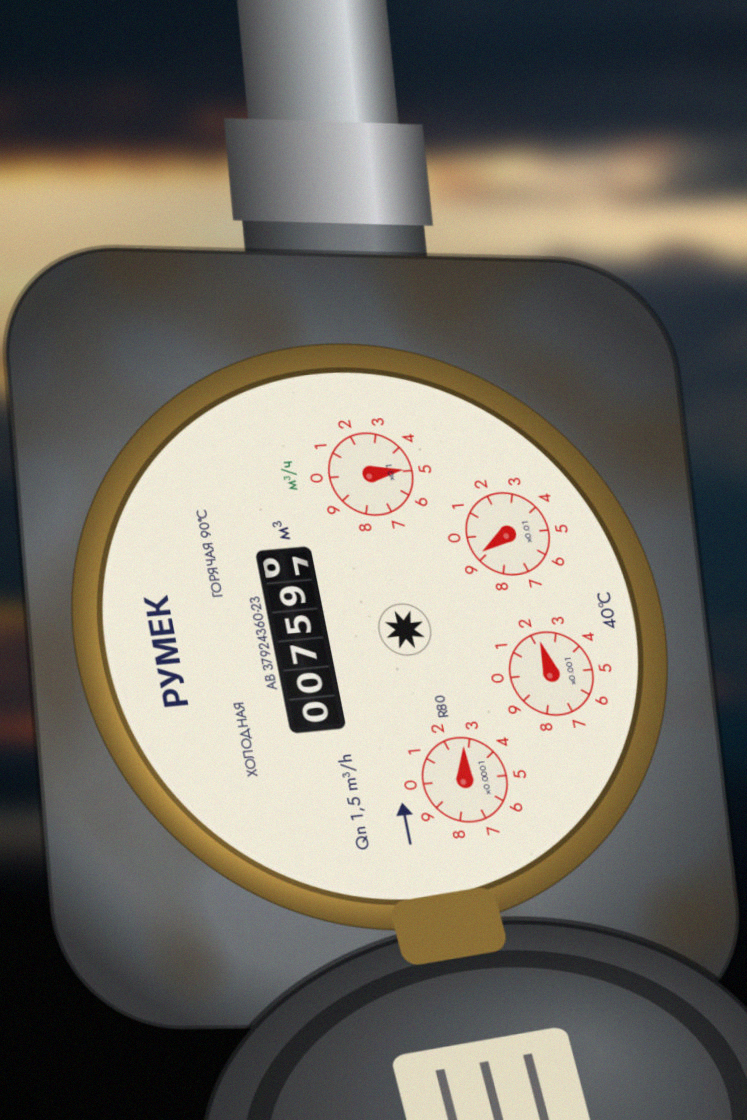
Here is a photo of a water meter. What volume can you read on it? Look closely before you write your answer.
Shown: 7596.4922 m³
